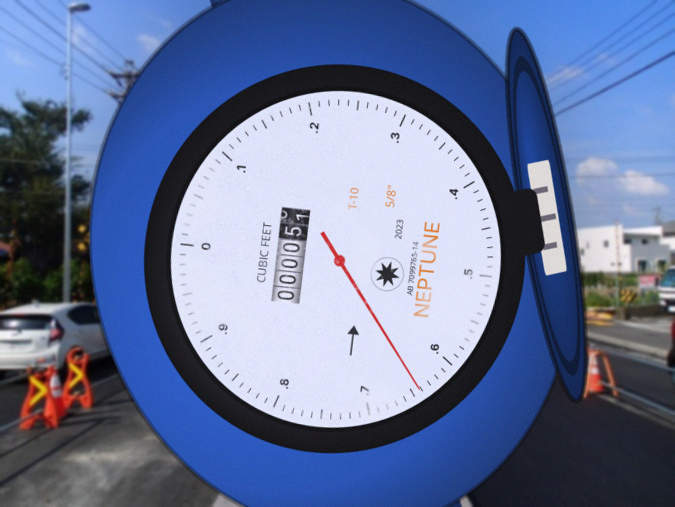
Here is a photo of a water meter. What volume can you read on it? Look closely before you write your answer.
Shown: 50.64 ft³
